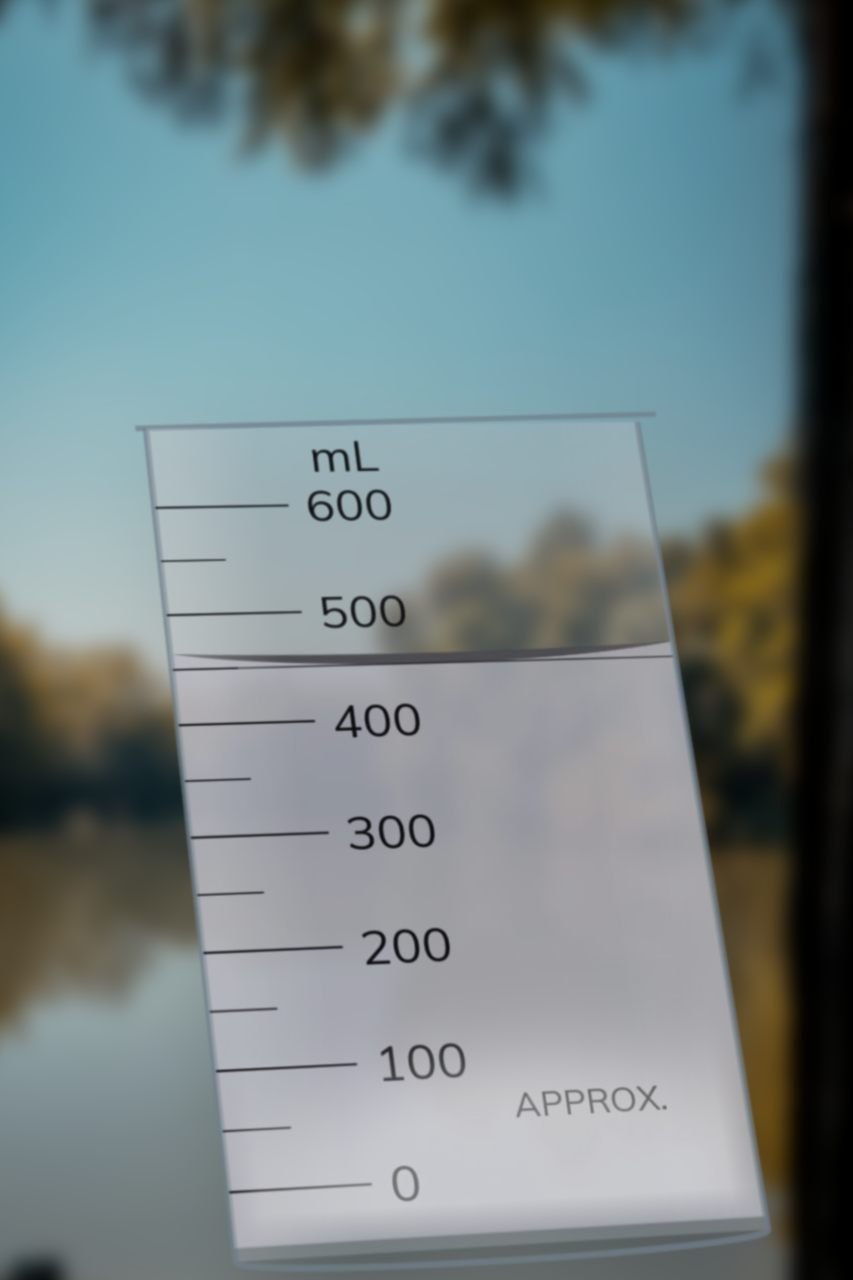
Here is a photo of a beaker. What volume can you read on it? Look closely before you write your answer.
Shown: 450 mL
